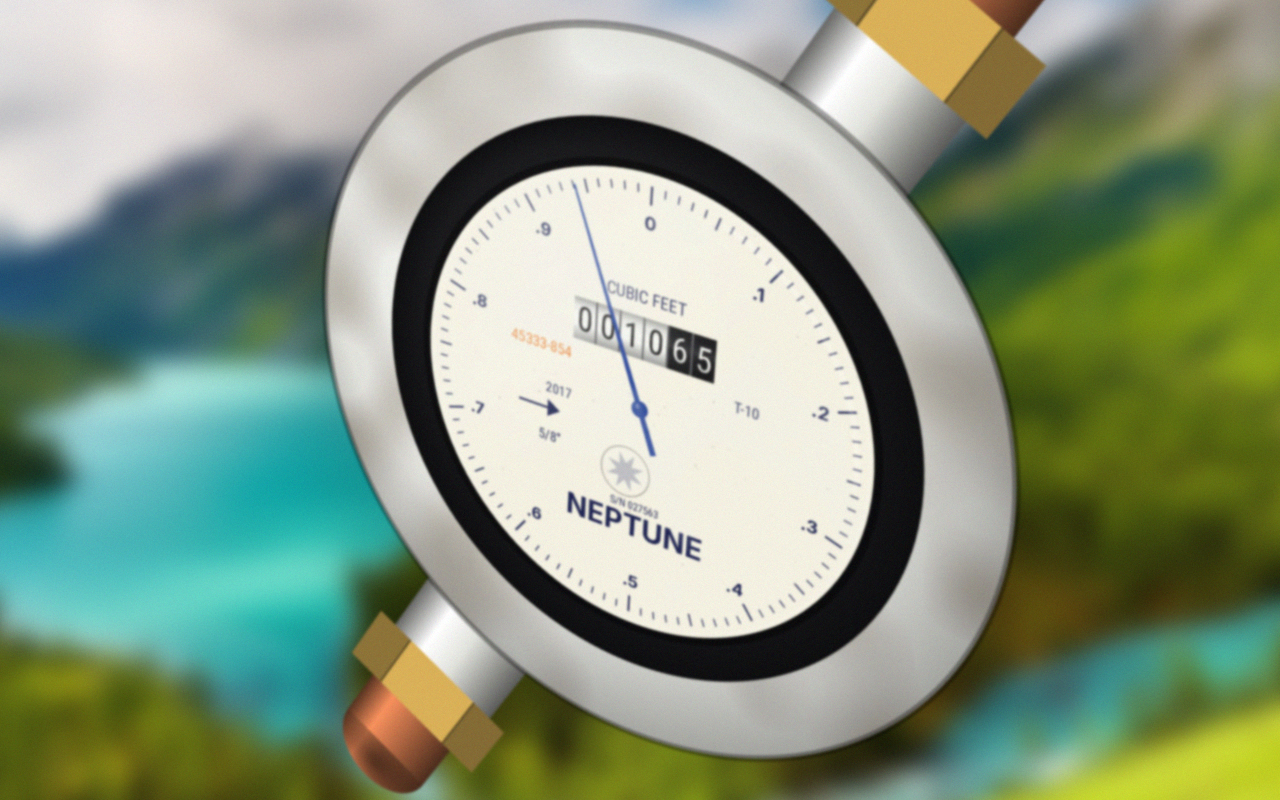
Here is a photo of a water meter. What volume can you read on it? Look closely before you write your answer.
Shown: 1064.94 ft³
